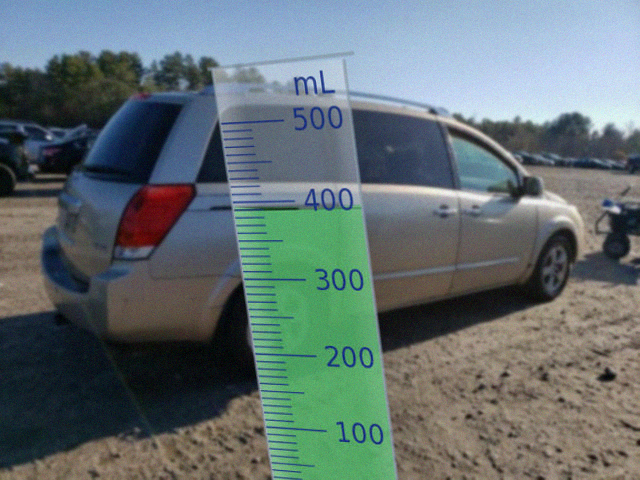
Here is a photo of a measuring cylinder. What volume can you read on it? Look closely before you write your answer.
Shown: 390 mL
